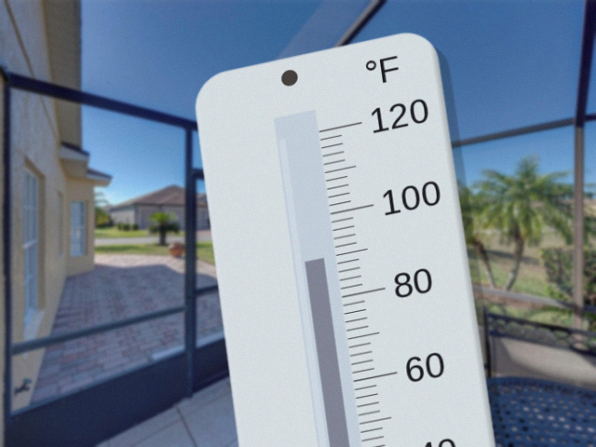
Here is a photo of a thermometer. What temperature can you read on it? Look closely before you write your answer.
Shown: 90 °F
